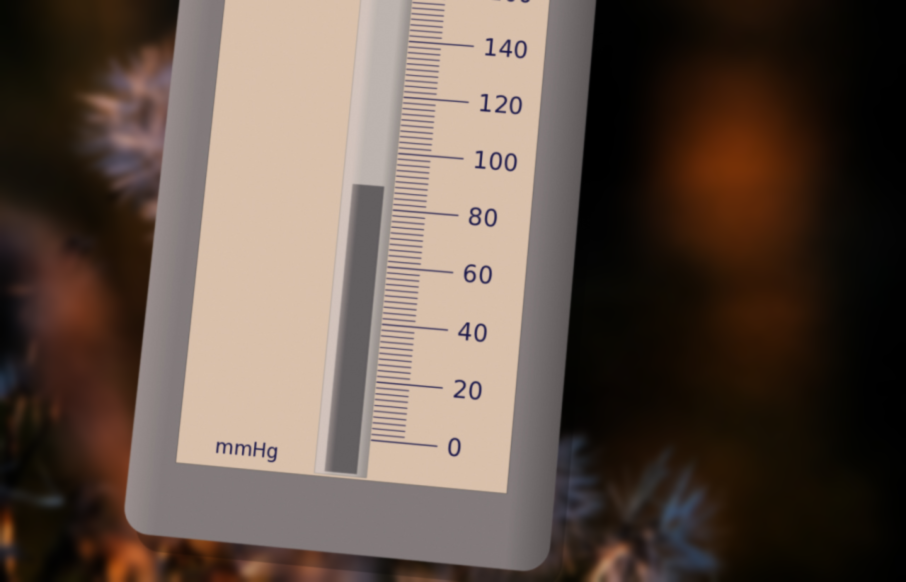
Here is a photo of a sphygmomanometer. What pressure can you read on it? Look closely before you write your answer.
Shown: 88 mmHg
